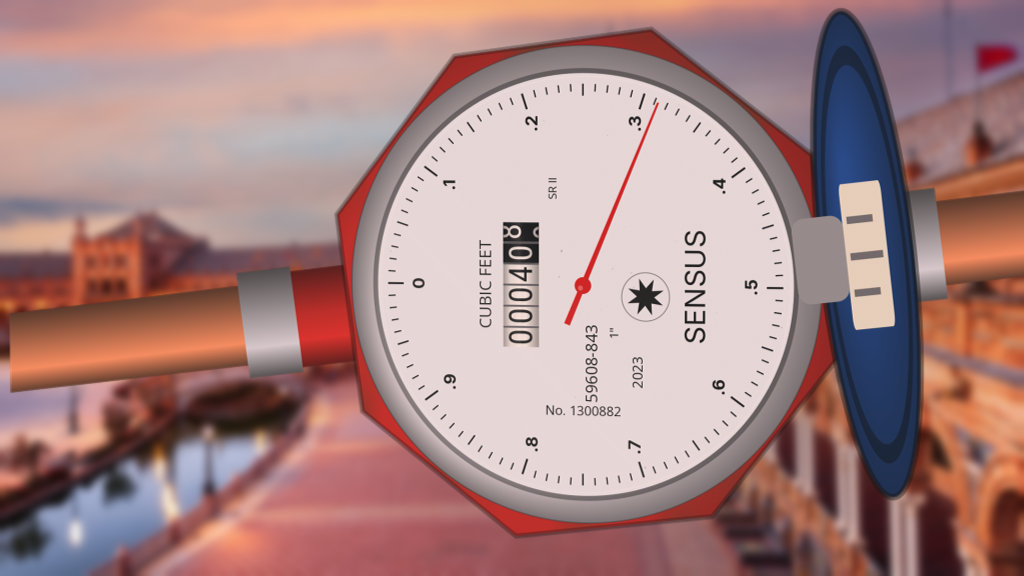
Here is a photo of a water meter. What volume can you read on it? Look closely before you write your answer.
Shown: 408.31 ft³
